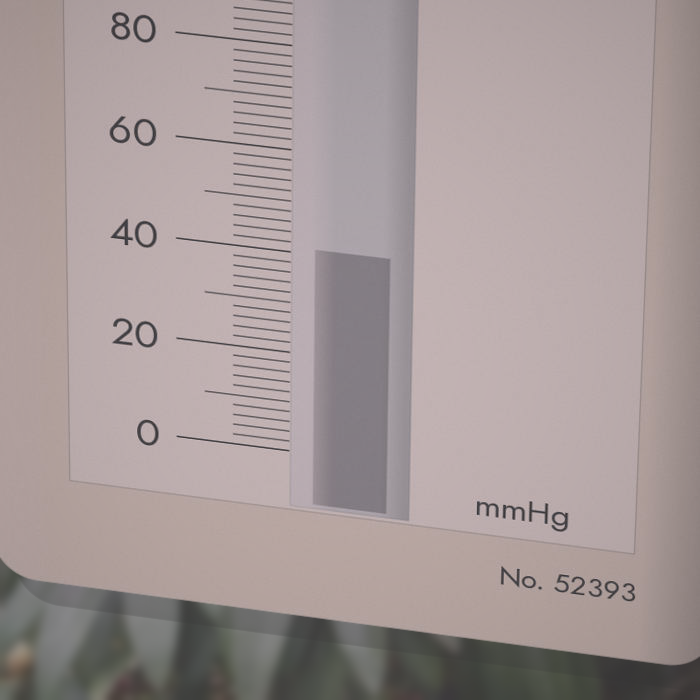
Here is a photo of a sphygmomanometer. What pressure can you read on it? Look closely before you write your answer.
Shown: 41 mmHg
